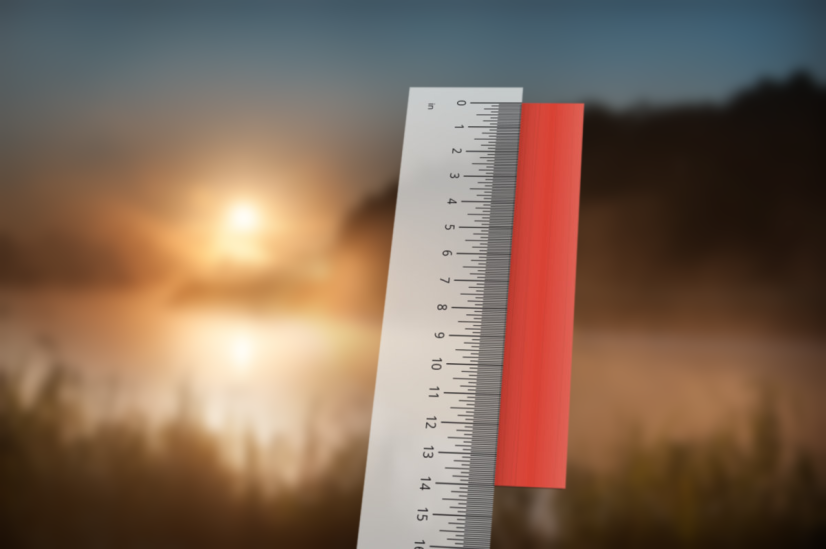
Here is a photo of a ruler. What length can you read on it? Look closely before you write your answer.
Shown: 14 in
